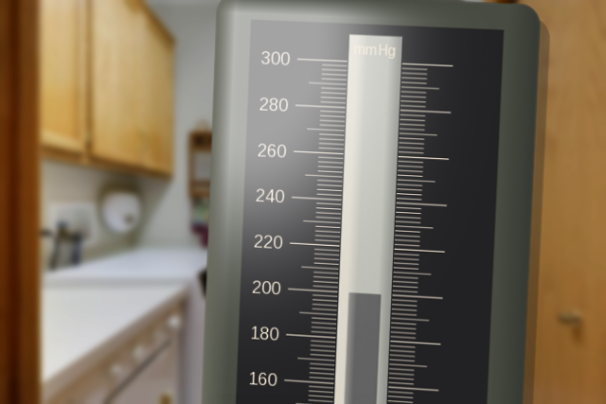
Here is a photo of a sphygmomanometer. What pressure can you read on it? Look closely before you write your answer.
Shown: 200 mmHg
